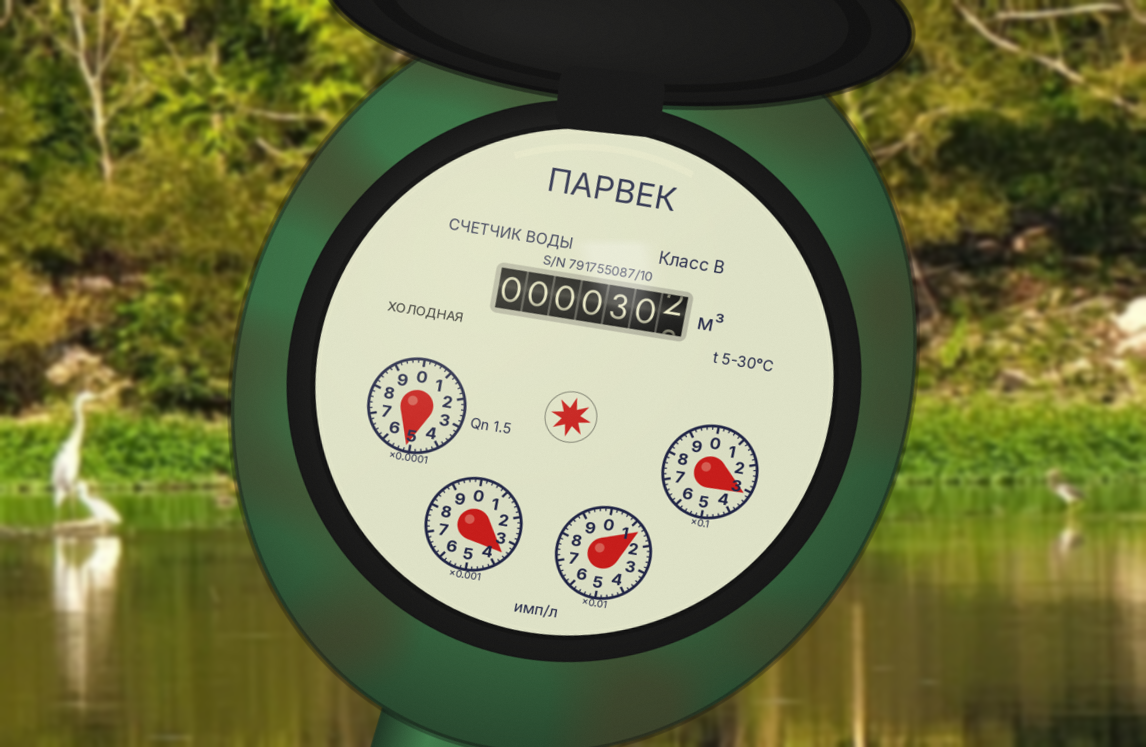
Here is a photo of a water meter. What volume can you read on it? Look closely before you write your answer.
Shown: 302.3135 m³
